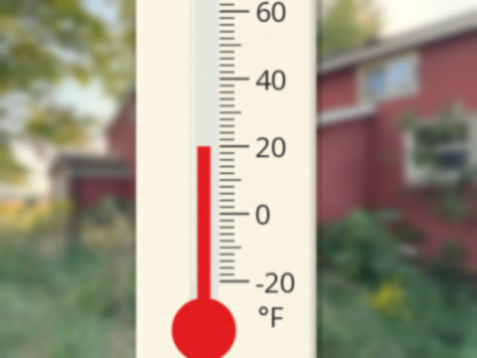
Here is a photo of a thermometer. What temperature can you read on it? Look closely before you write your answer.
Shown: 20 °F
